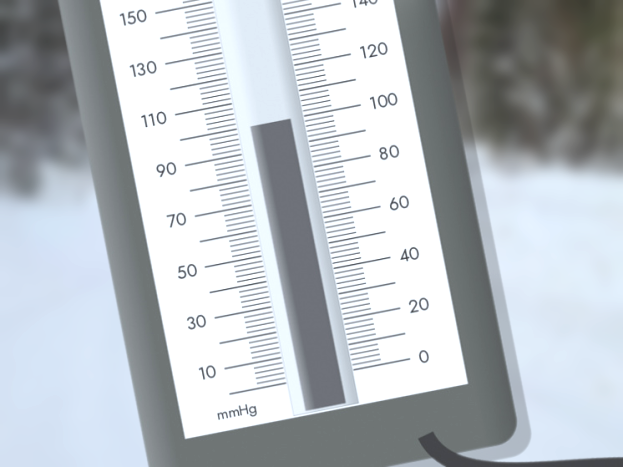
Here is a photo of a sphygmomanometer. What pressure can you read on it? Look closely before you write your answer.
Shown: 100 mmHg
